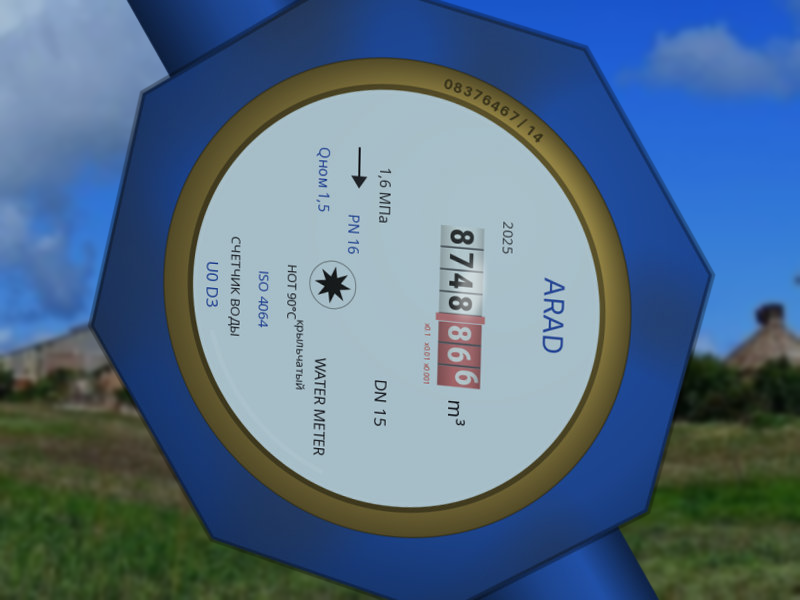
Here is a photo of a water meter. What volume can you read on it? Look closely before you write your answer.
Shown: 8748.866 m³
